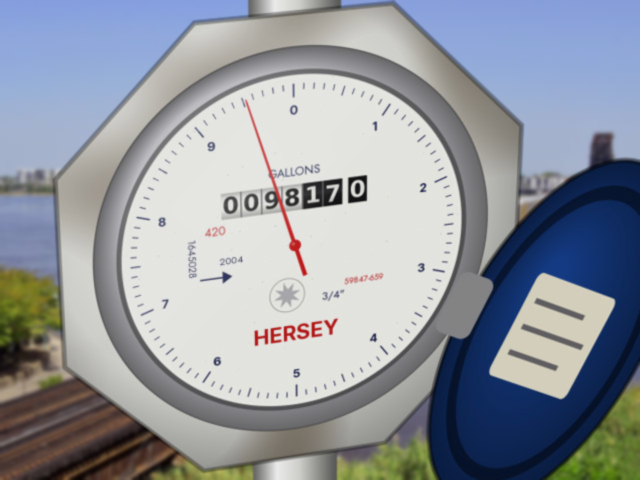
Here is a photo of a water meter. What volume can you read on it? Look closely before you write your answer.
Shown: 98169.5 gal
